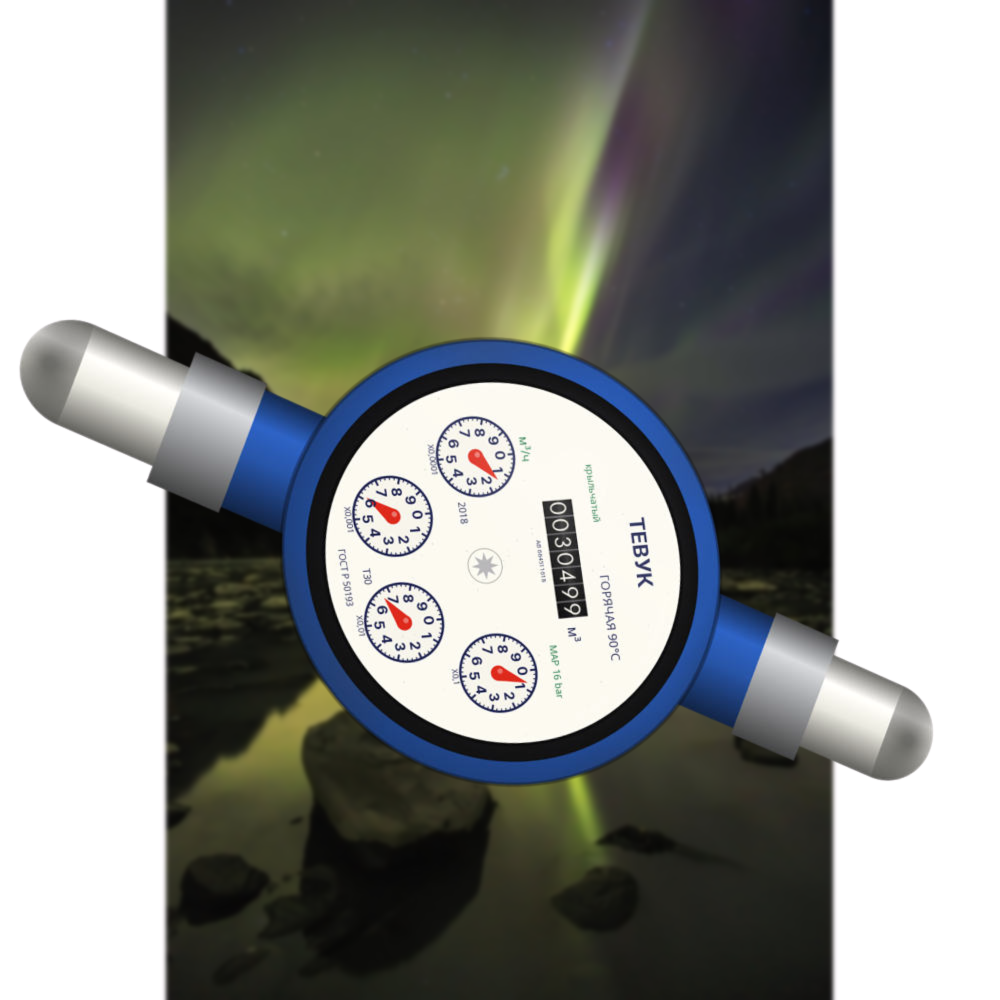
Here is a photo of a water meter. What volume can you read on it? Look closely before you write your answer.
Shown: 30499.0661 m³
